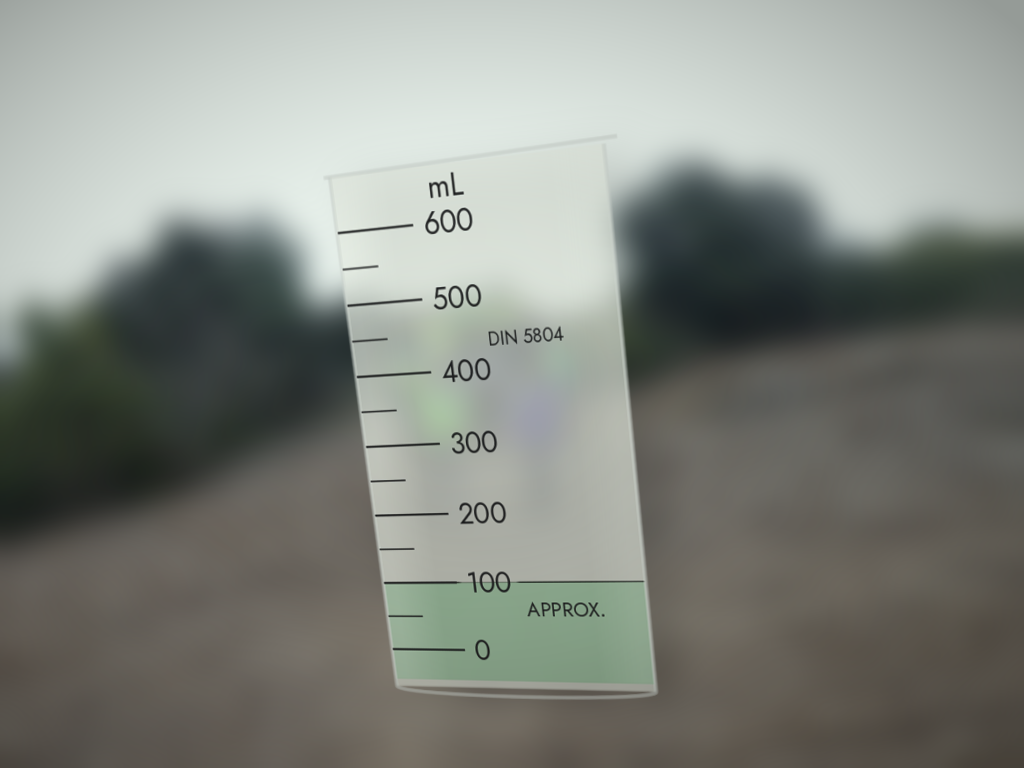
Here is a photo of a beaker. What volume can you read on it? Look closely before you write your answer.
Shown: 100 mL
